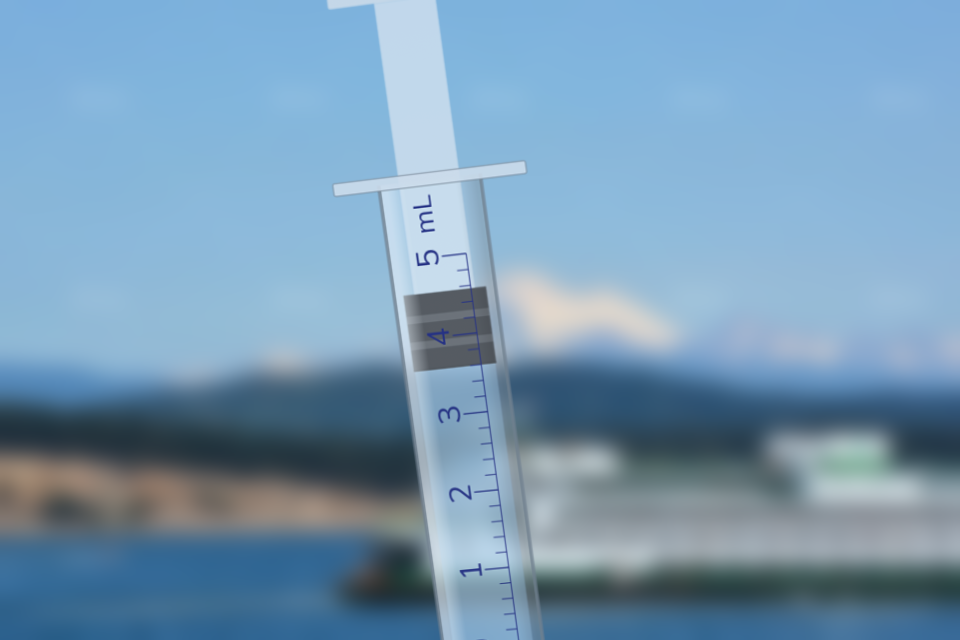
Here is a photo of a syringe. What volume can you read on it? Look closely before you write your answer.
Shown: 3.6 mL
